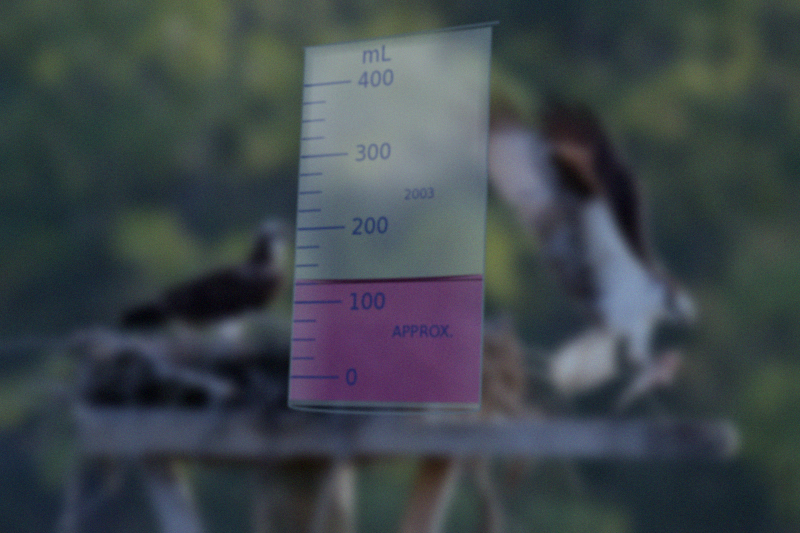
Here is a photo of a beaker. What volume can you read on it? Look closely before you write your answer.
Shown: 125 mL
